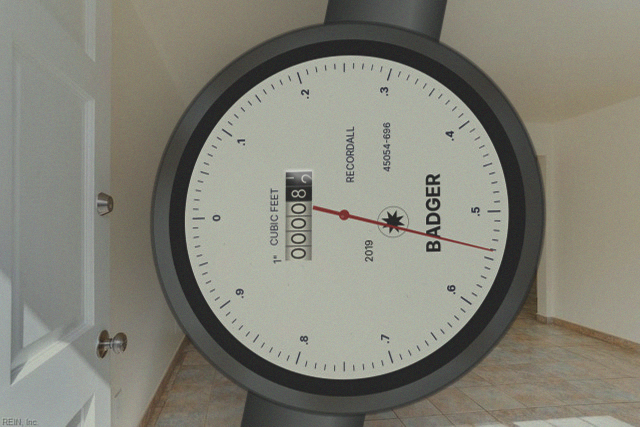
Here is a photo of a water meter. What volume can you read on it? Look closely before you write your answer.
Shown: 81.54 ft³
